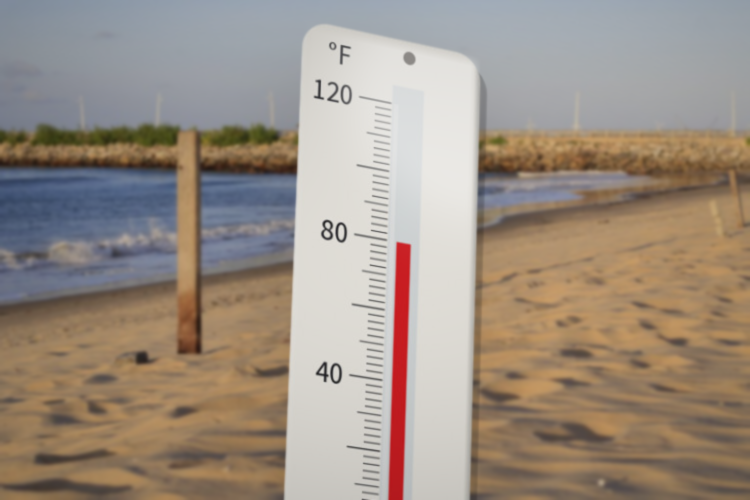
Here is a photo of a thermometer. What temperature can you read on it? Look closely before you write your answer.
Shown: 80 °F
